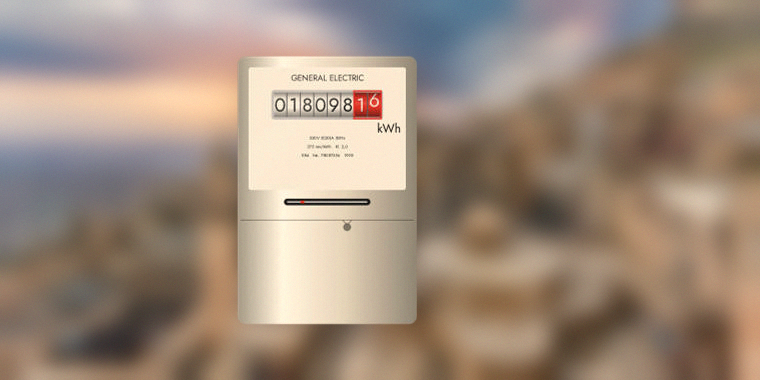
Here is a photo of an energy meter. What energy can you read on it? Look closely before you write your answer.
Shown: 18098.16 kWh
